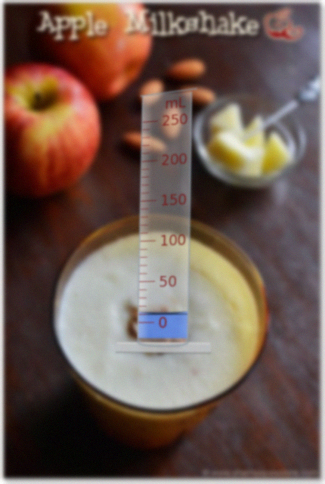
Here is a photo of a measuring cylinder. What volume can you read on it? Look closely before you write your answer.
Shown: 10 mL
